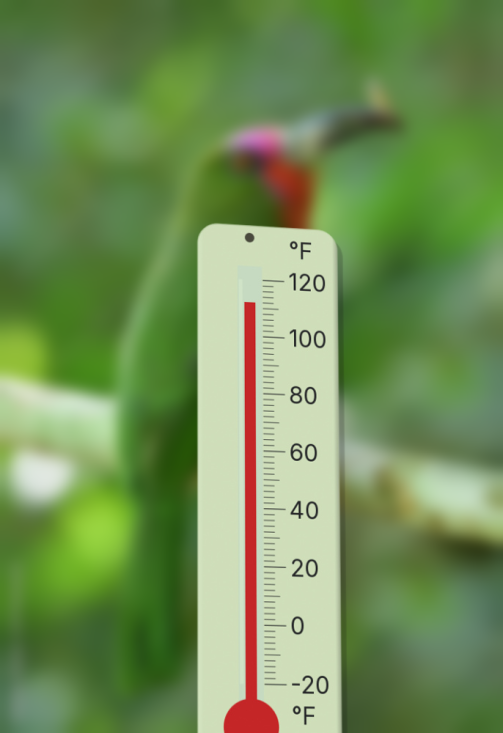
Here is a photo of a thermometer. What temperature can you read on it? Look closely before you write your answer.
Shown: 112 °F
